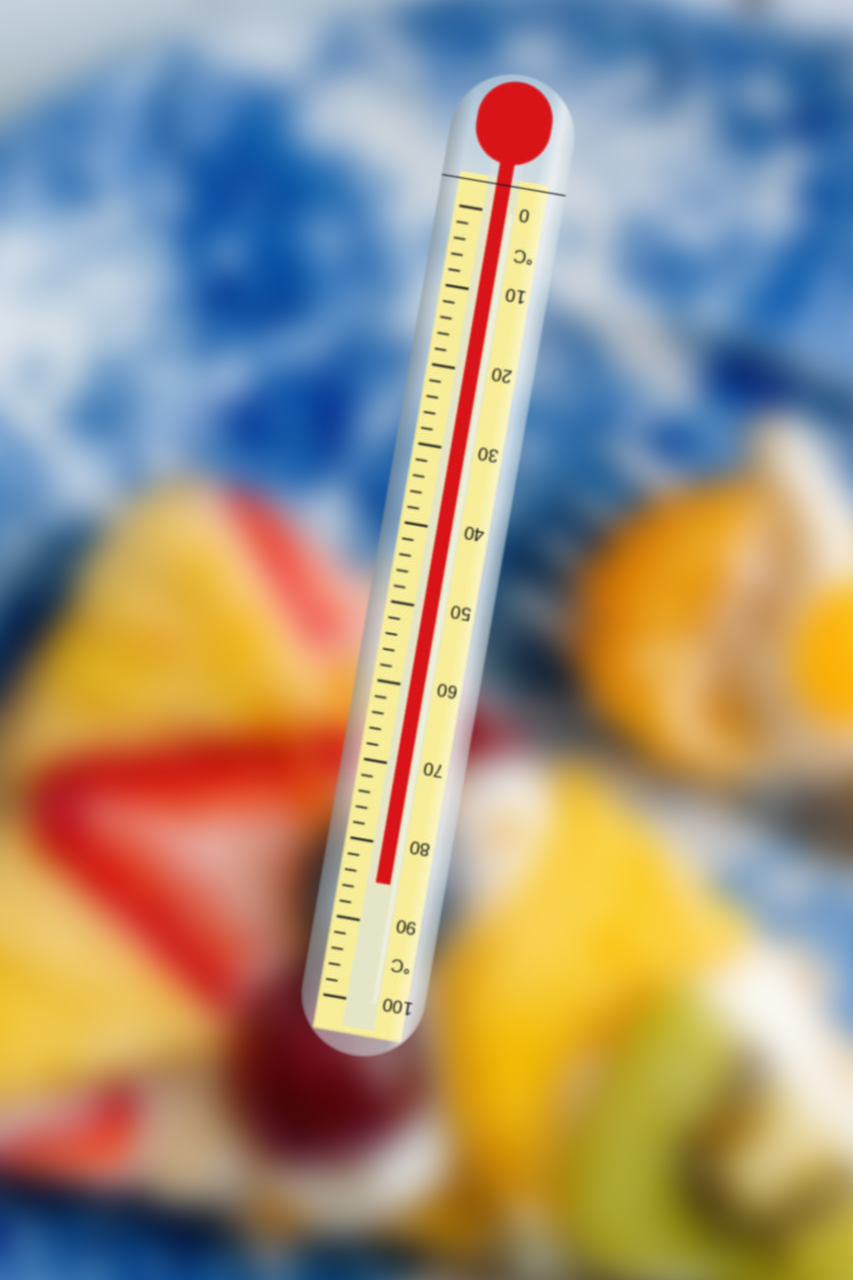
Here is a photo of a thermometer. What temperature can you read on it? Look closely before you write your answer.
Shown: 85 °C
